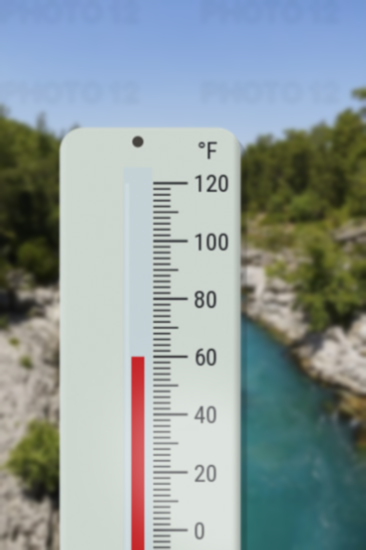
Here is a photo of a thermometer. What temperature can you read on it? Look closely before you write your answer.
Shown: 60 °F
